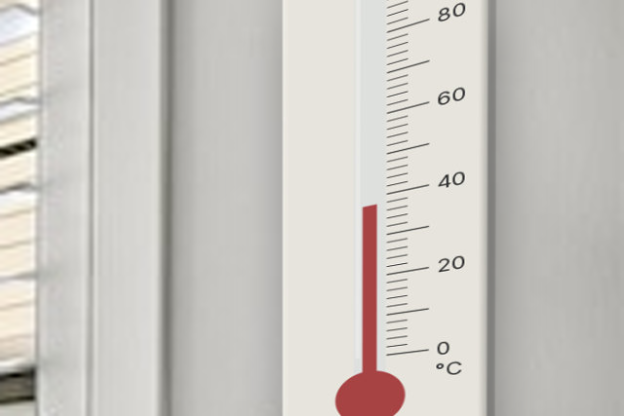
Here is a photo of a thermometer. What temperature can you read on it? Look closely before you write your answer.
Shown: 38 °C
